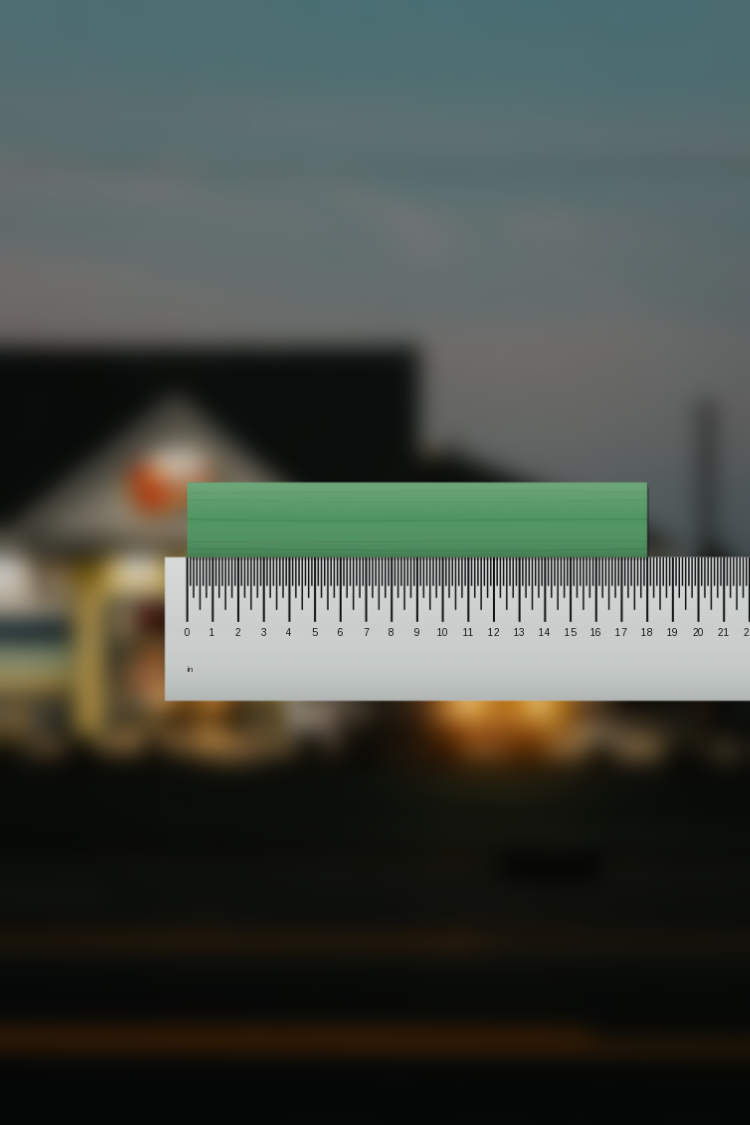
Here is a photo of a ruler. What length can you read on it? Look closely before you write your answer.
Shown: 18 in
